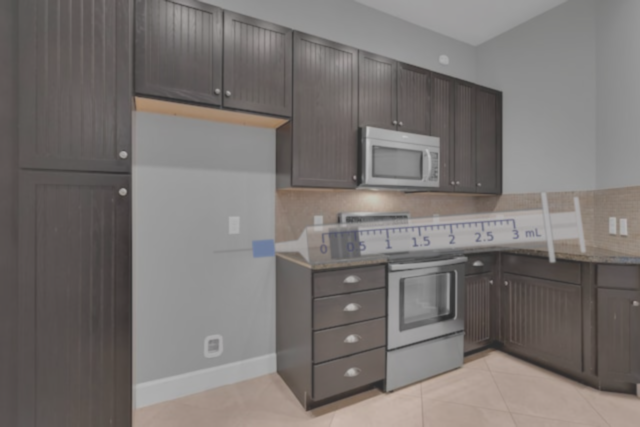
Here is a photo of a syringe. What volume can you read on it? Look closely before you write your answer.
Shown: 0.1 mL
